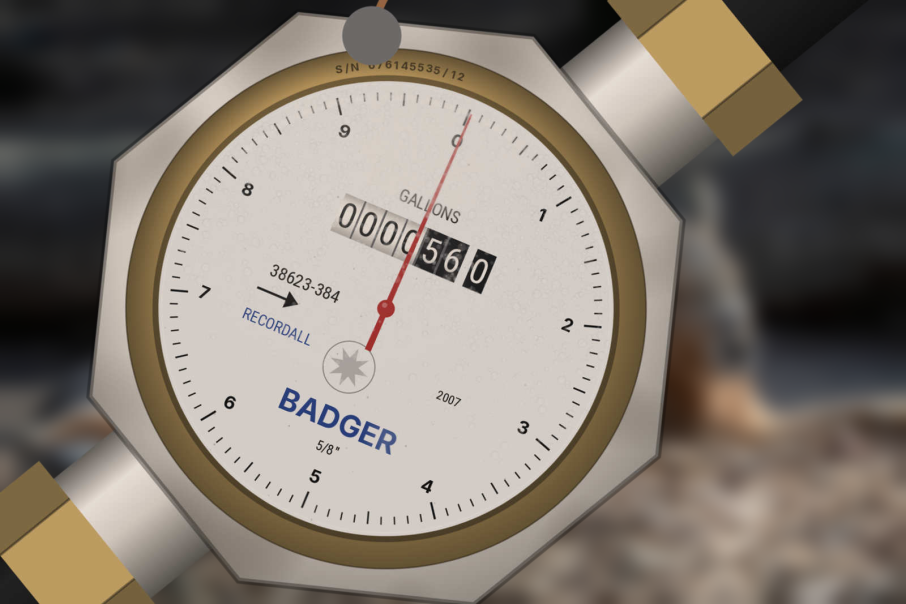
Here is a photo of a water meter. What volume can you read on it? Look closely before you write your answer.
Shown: 560.0 gal
